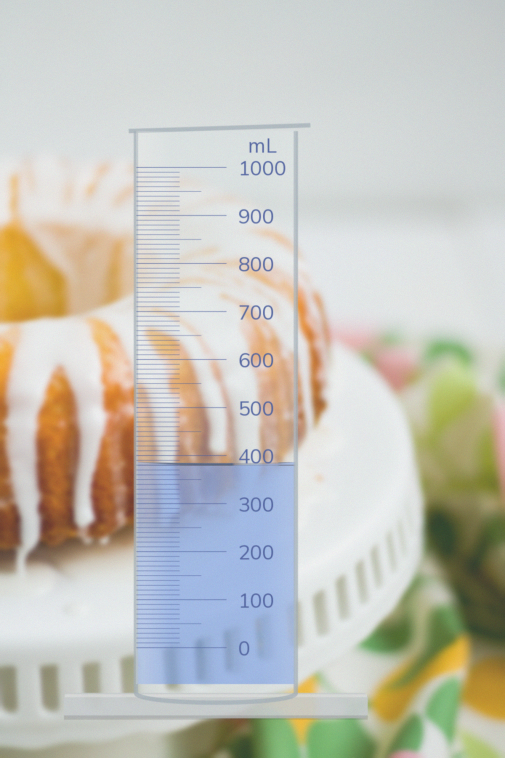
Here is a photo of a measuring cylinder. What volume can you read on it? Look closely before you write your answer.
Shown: 380 mL
